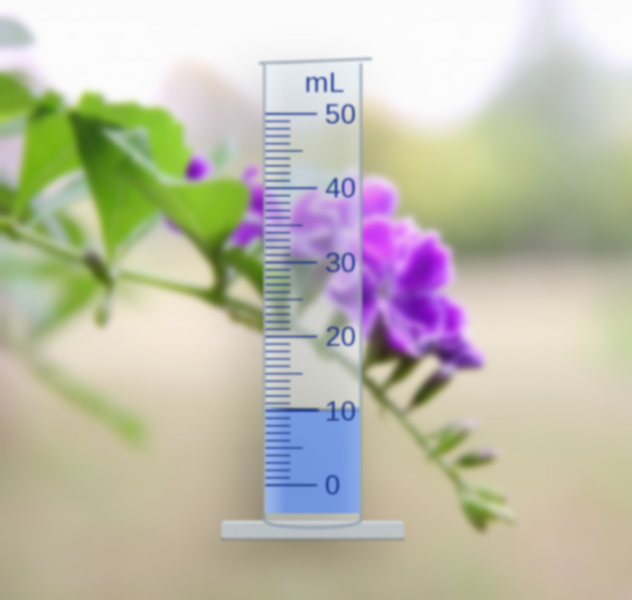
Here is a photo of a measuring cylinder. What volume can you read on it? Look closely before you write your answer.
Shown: 10 mL
